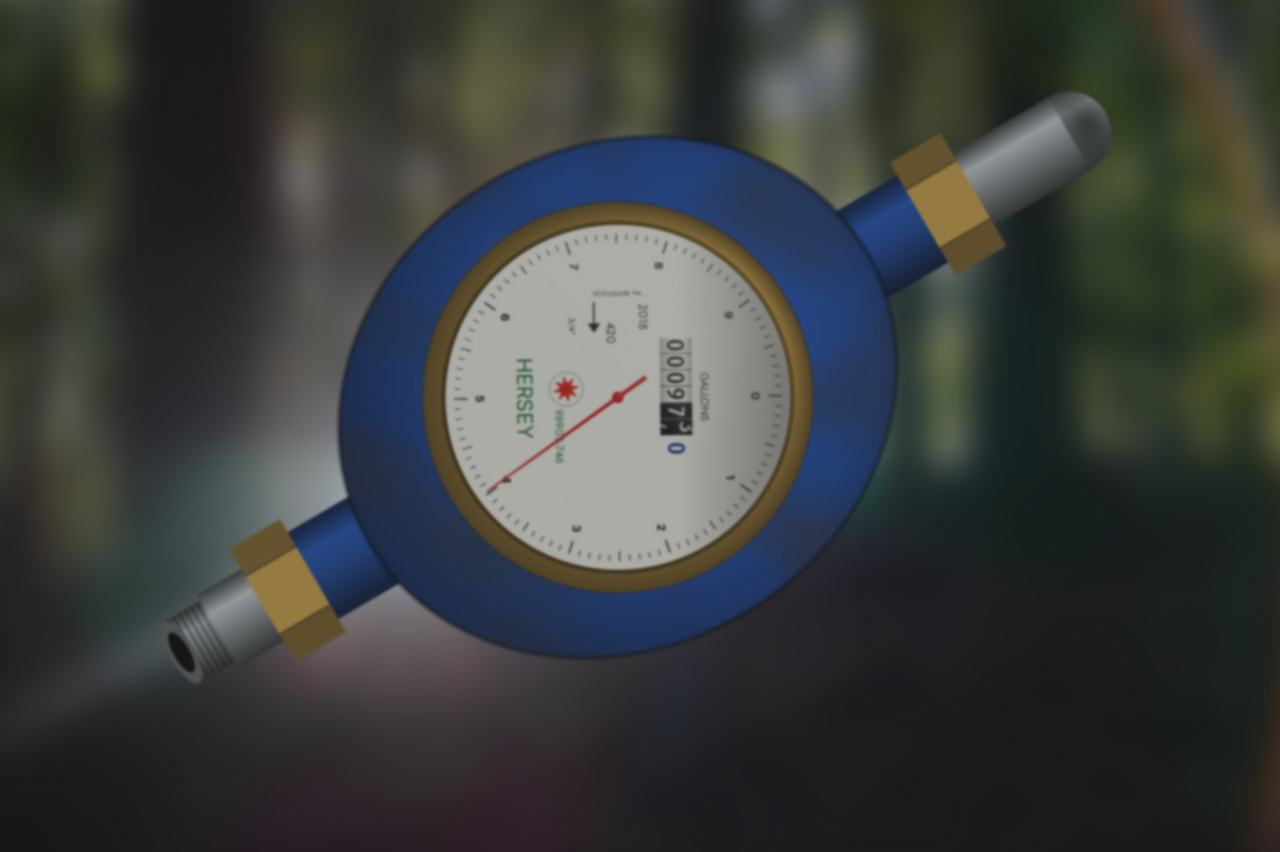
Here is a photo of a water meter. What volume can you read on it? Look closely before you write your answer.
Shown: 9734.0 gal
